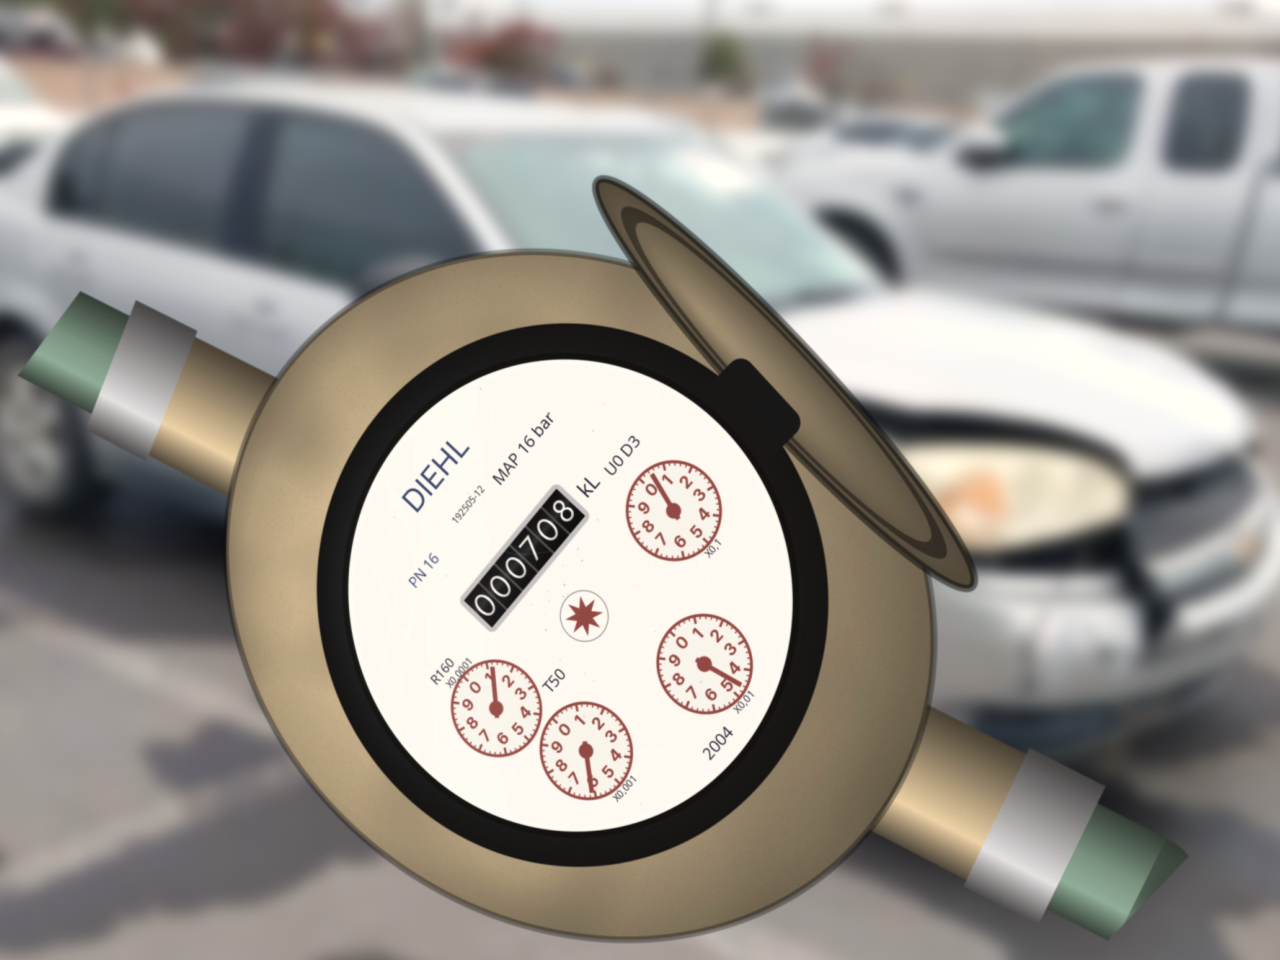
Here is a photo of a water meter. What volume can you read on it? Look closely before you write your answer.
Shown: 708.0461 kL
